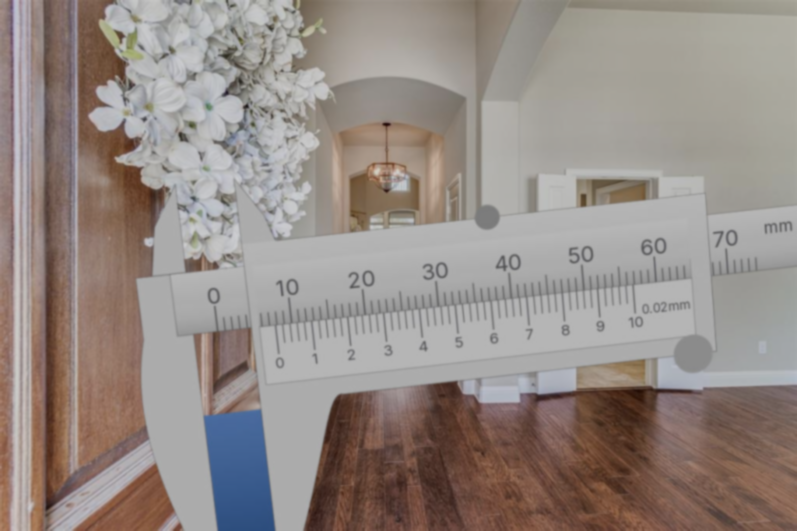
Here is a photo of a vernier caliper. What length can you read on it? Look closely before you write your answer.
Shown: 7.8 mm
